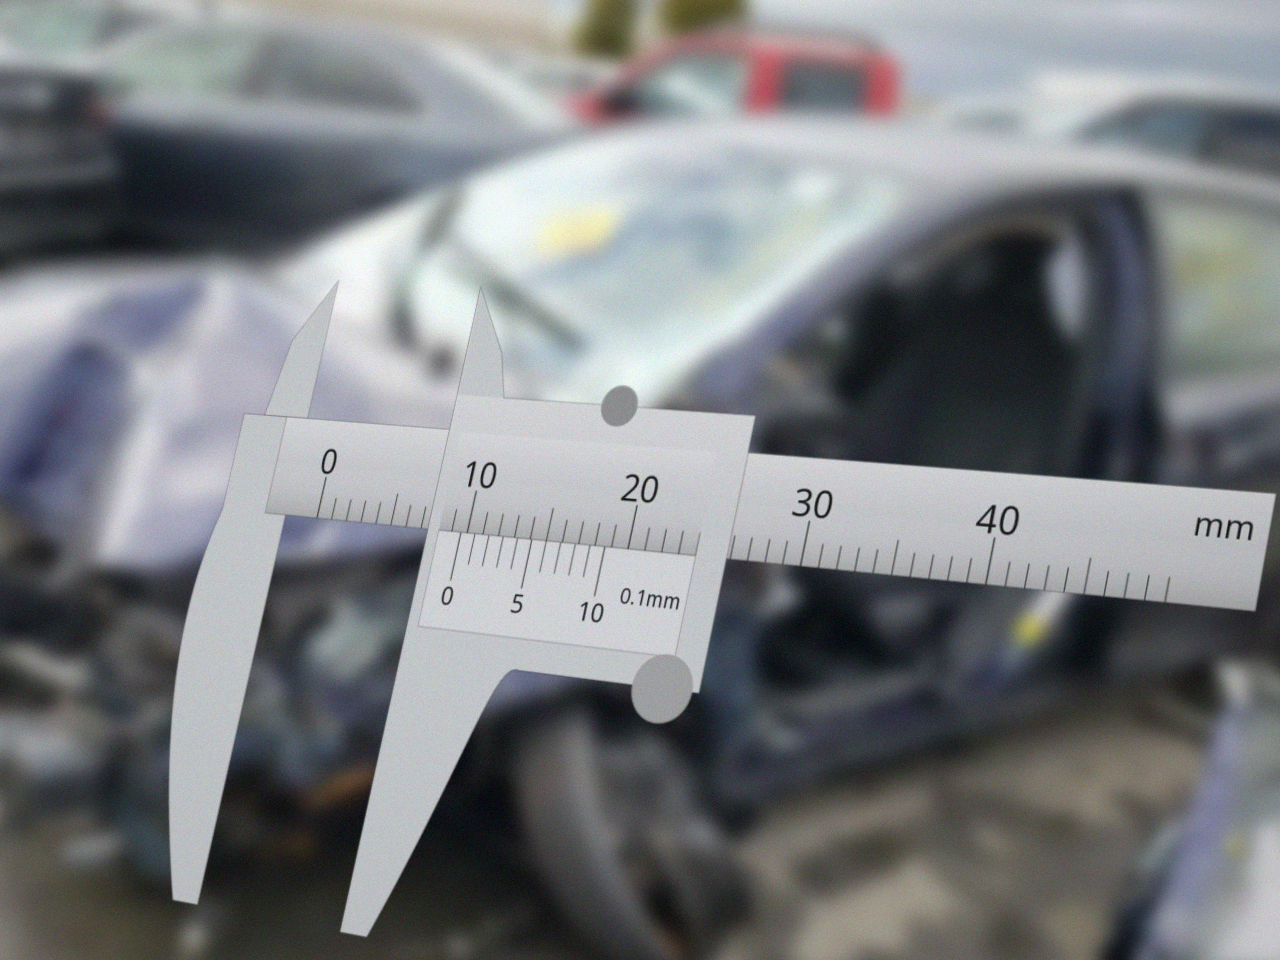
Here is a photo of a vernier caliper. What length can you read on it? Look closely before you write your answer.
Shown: 9.6 mm
